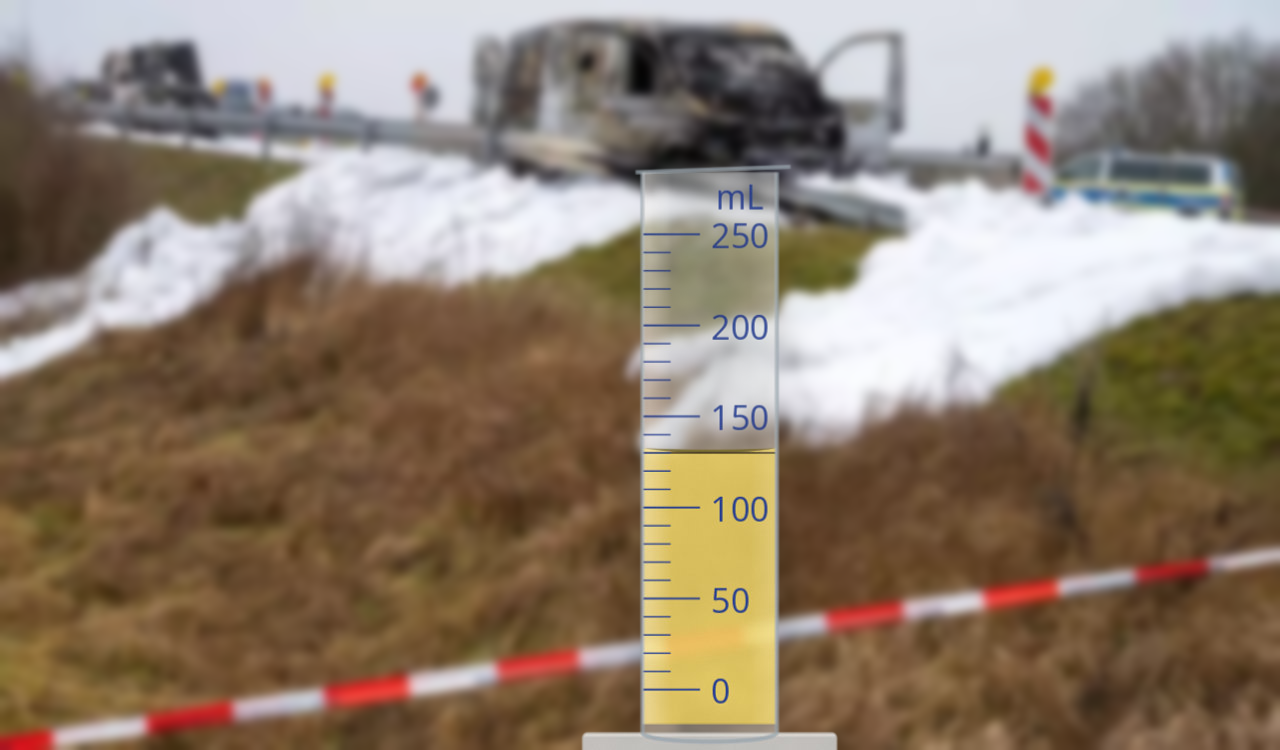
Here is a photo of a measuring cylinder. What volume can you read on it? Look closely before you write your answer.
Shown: 130 mL
